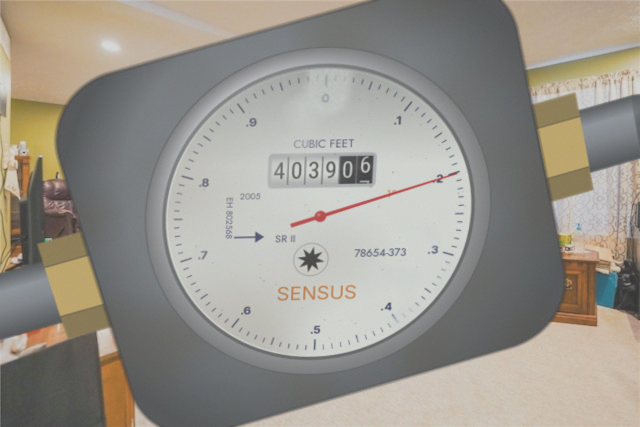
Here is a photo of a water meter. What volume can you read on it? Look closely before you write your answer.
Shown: 403906.20 ft³
